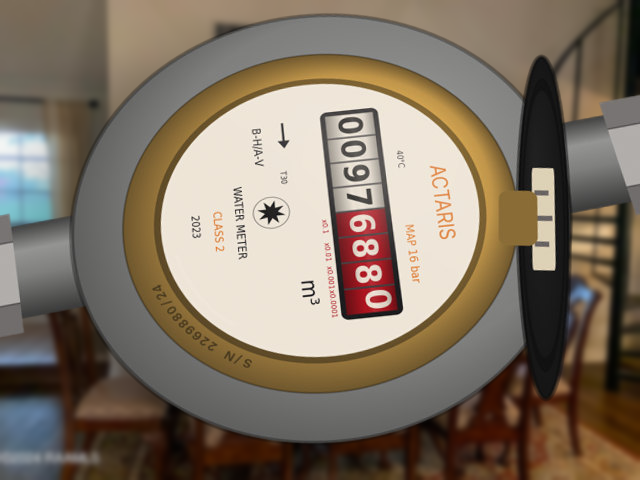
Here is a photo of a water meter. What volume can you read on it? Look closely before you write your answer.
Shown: 97.6880 m³
